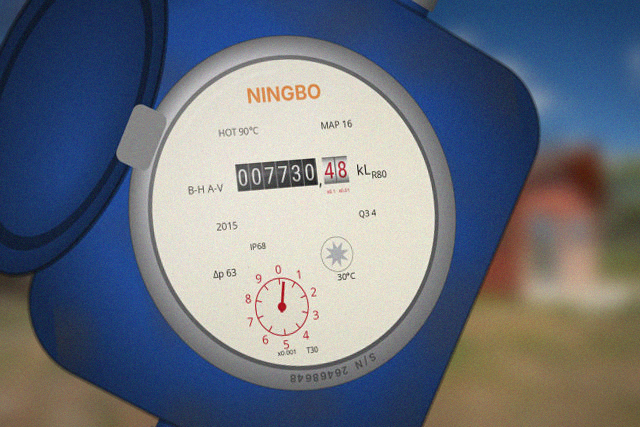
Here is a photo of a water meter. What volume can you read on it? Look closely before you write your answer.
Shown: 7730.480 kL
